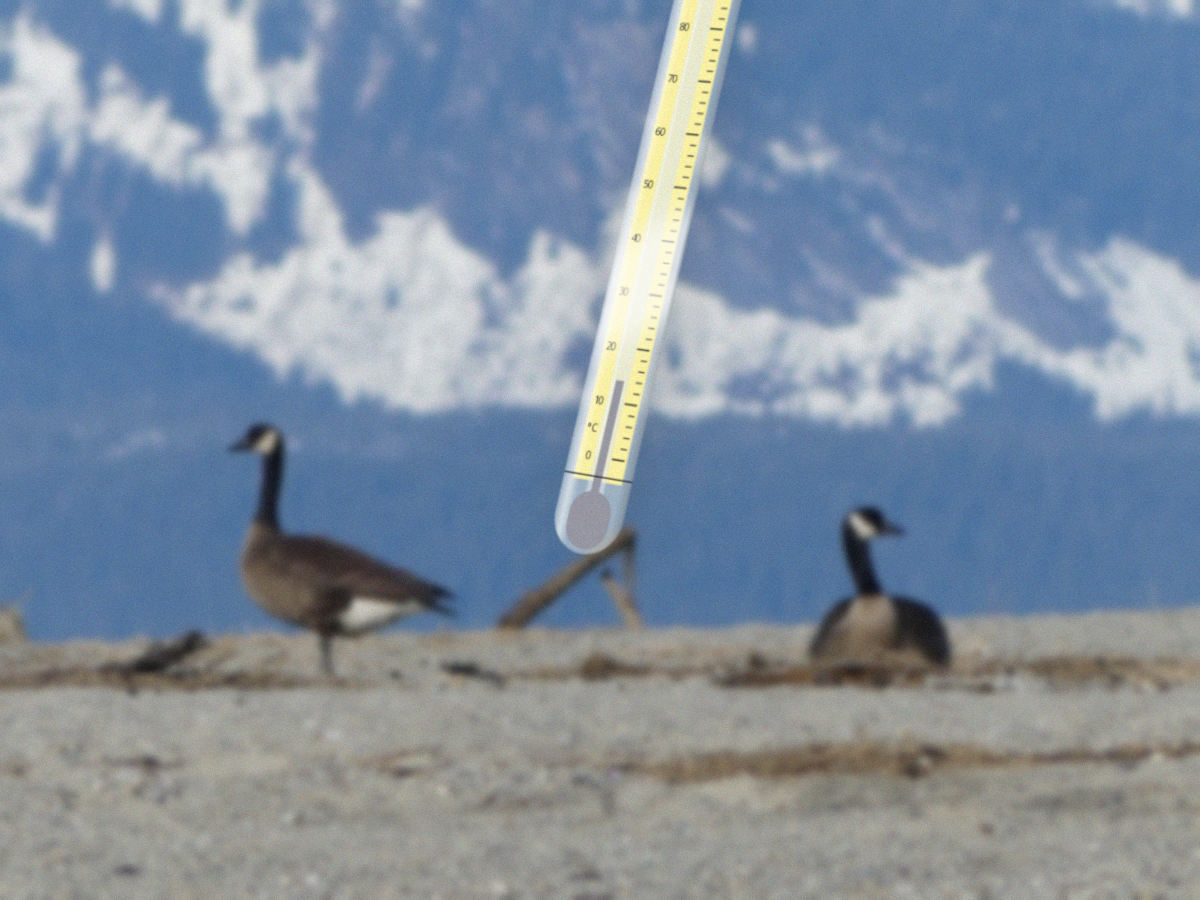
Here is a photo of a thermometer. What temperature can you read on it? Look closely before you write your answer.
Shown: 14 °C
